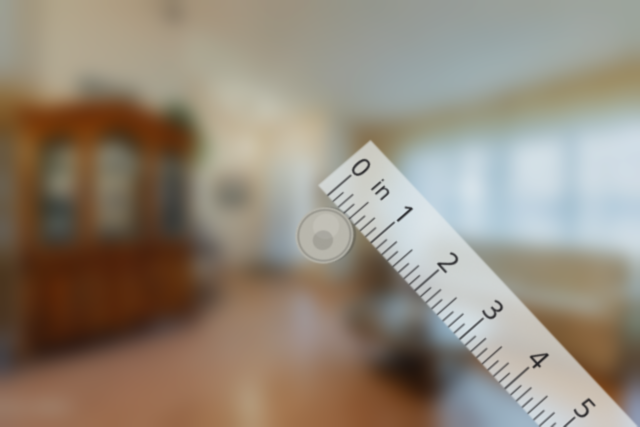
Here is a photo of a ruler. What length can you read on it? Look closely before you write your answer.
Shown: 0.875 in
